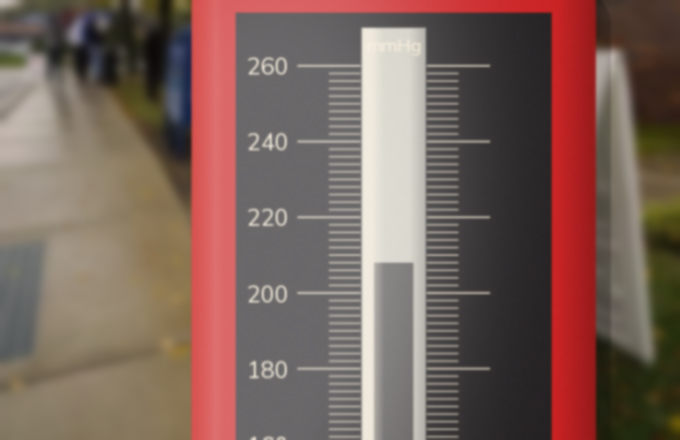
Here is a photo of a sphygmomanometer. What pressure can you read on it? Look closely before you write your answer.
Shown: 208 mmHg
